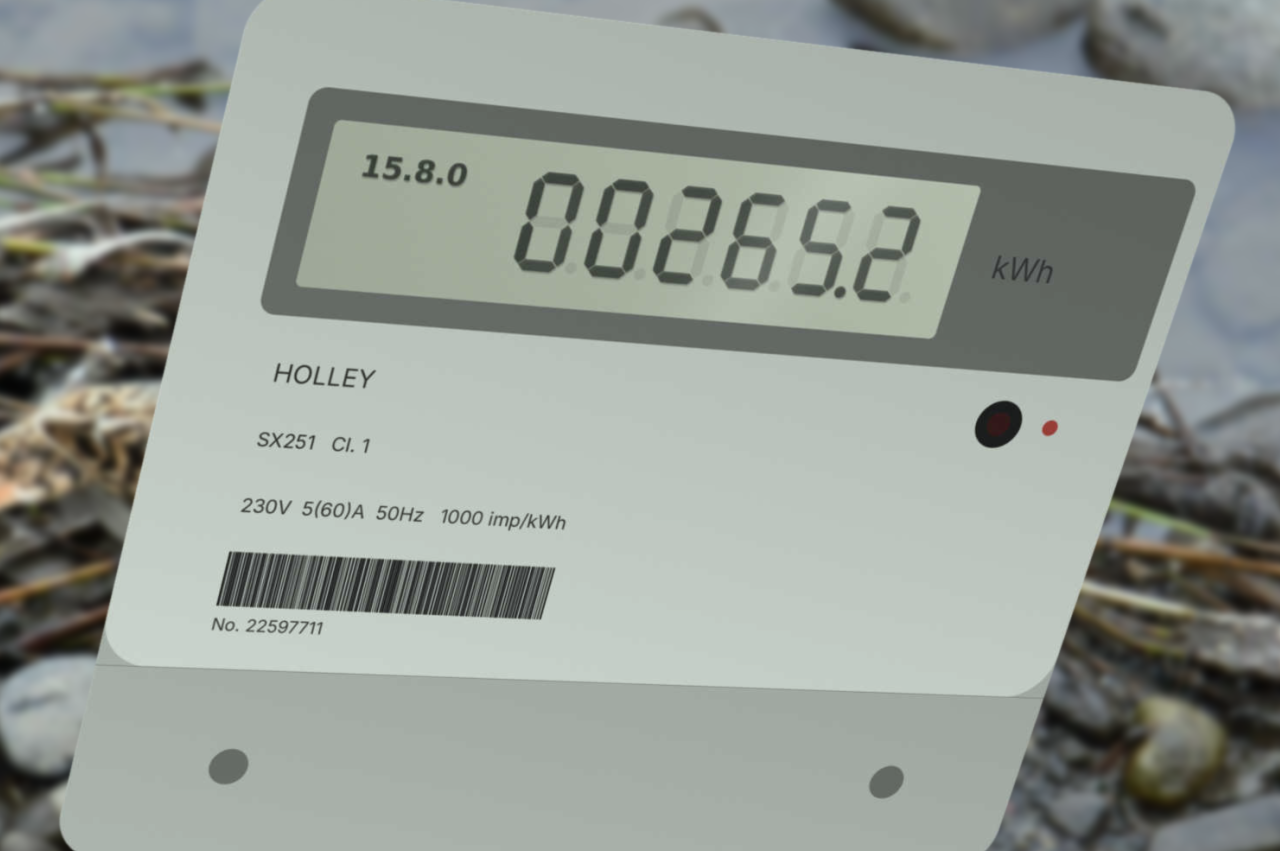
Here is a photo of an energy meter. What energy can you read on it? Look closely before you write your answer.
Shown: 265.2 kWh
